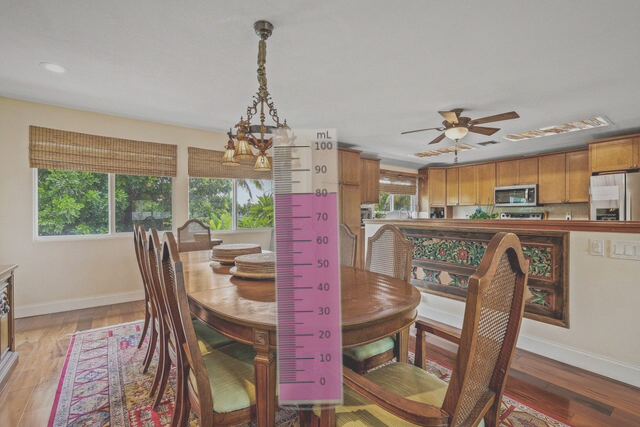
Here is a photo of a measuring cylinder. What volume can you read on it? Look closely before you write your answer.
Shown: 80 mL
